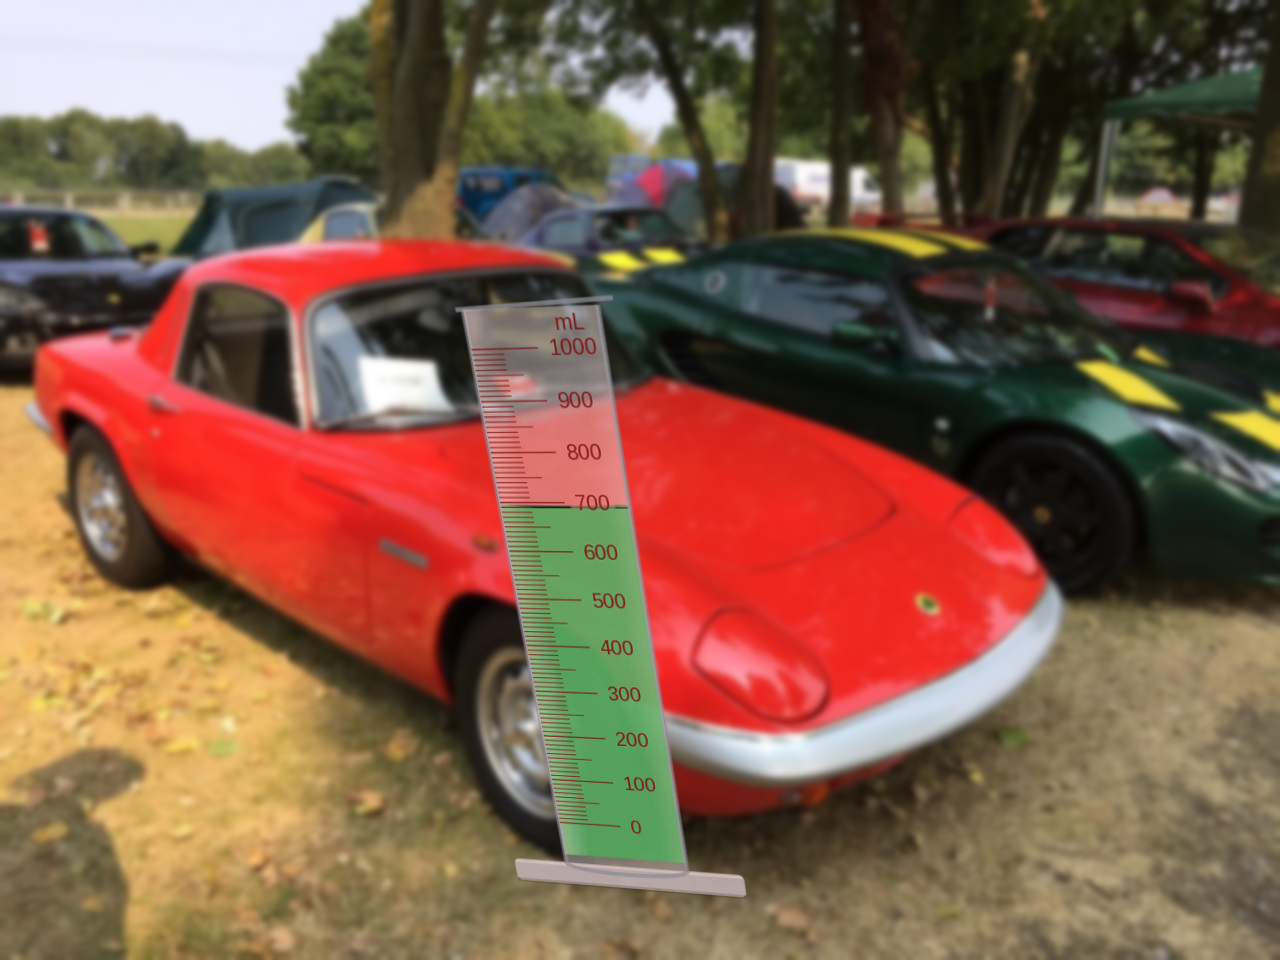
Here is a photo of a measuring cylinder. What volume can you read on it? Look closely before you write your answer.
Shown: 690 mL
